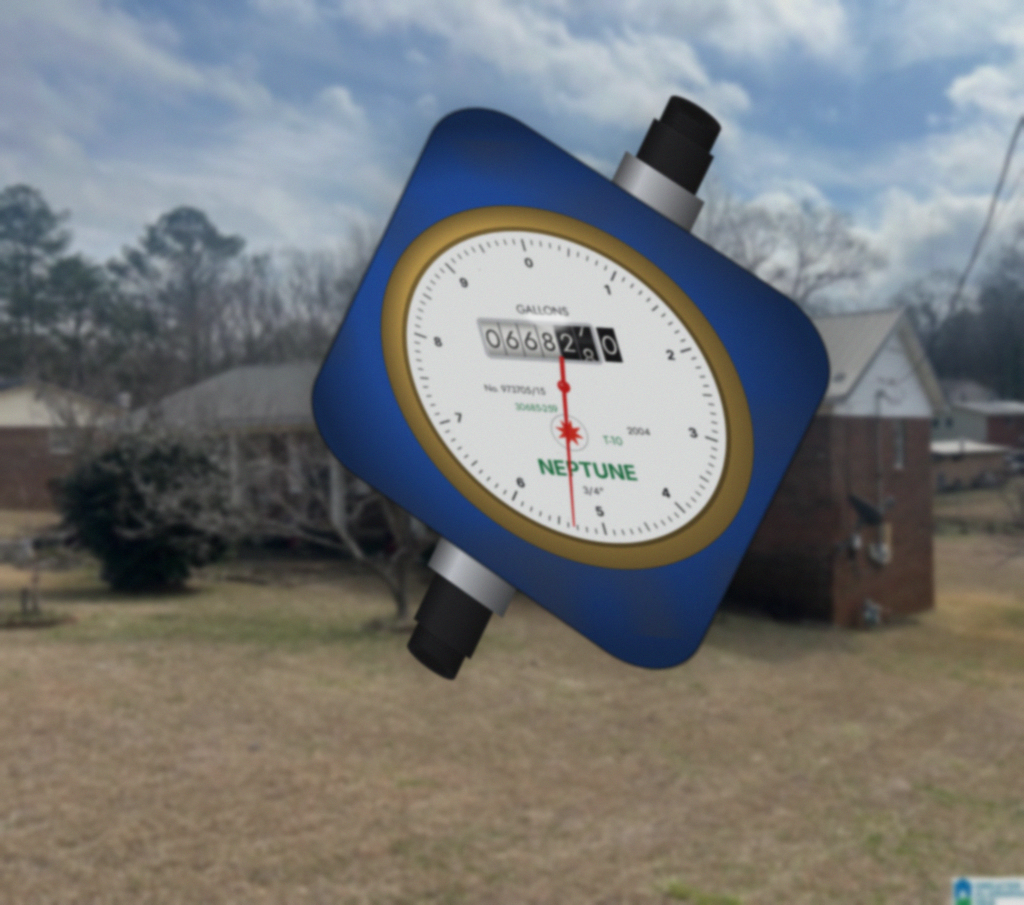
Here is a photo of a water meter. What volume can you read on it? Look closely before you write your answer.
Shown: 668275.3 gal
